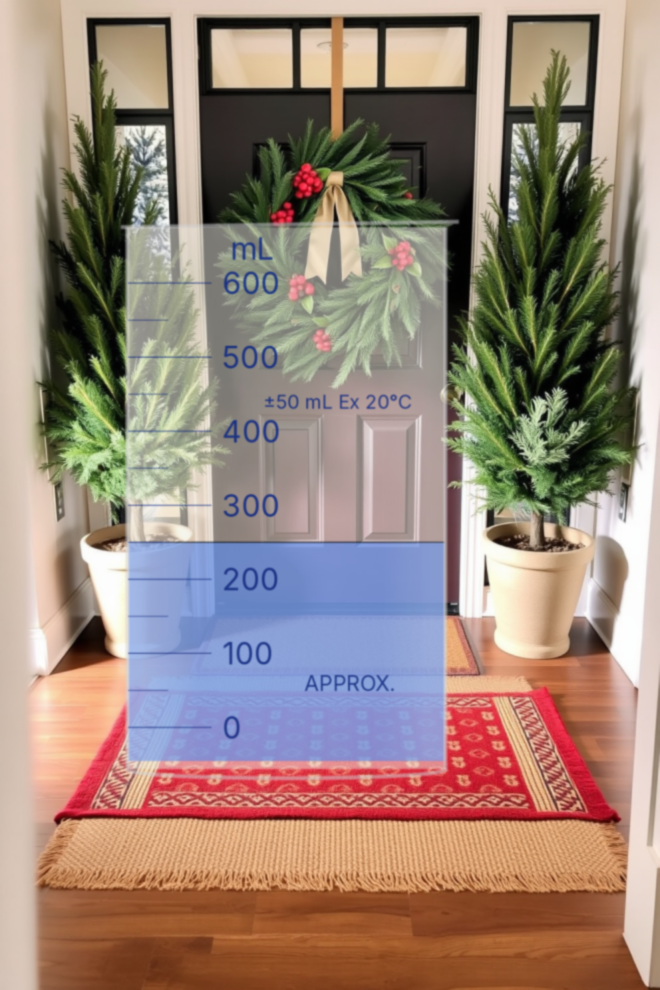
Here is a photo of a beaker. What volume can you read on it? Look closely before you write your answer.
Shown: 250 mL
